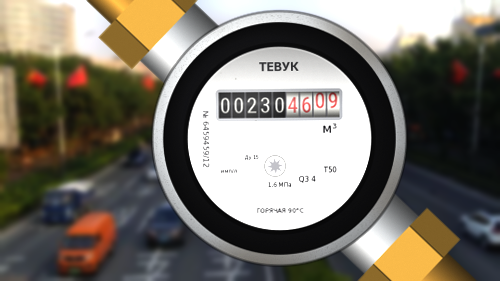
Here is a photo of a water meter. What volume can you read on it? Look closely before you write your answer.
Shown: 230.4609 m³
